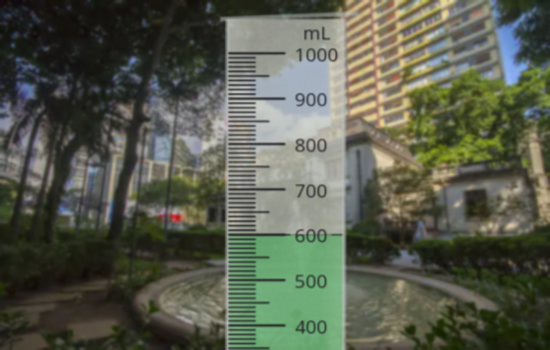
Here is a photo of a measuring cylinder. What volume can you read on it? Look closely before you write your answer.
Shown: 600 mL
